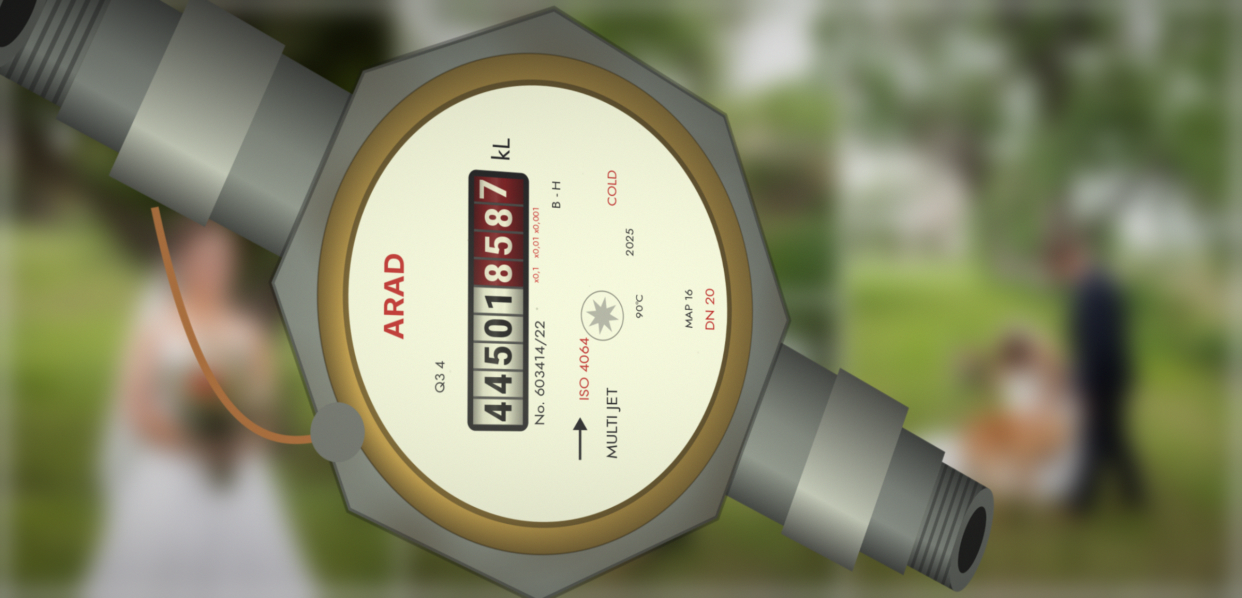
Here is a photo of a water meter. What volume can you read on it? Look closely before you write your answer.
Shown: 44501.8587 kL
